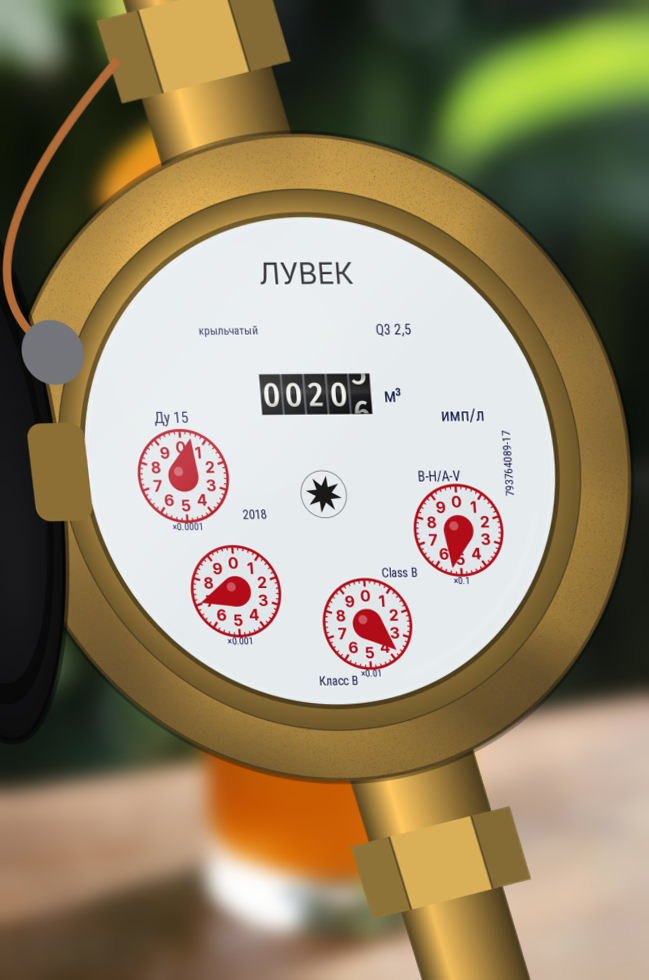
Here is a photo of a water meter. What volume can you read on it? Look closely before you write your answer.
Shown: 205.5370 m³
